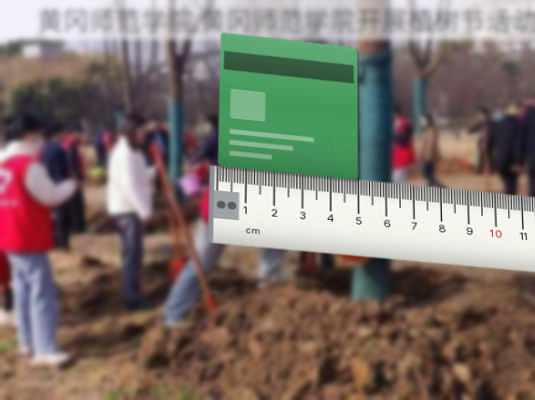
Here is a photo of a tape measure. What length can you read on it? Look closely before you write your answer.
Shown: 5 cm
